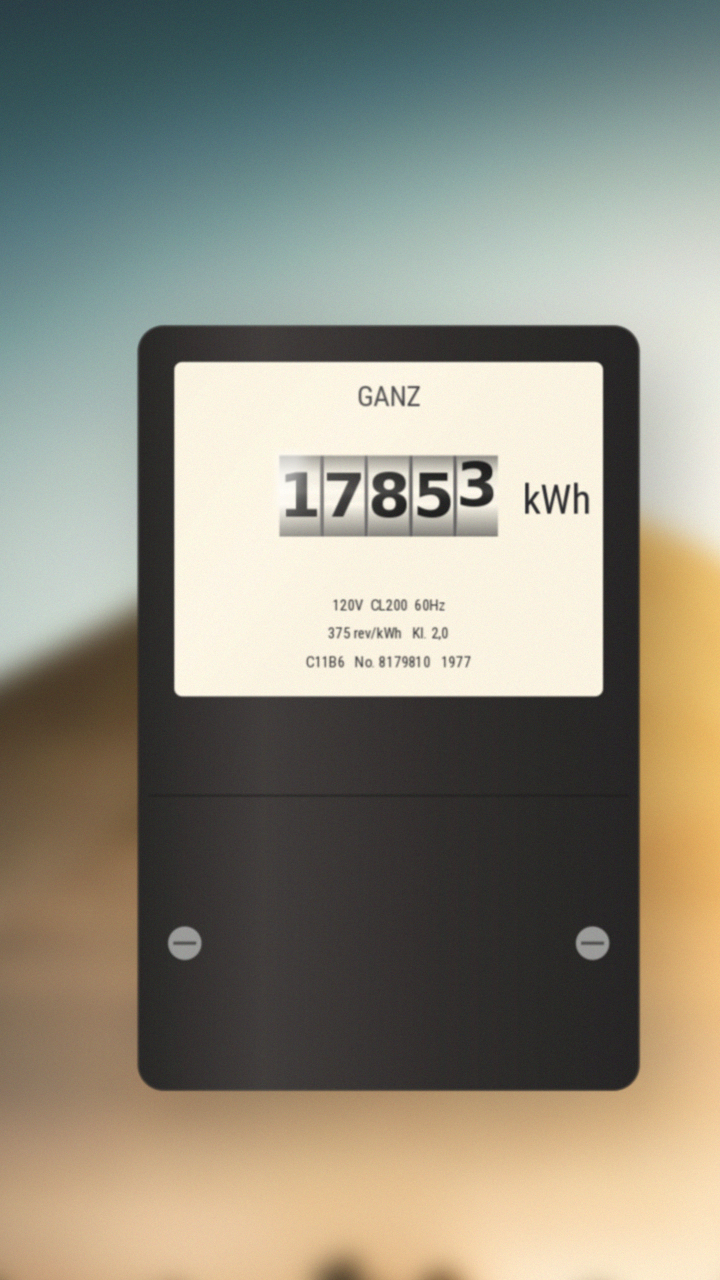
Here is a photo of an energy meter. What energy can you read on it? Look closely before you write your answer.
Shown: 17853 kWh
